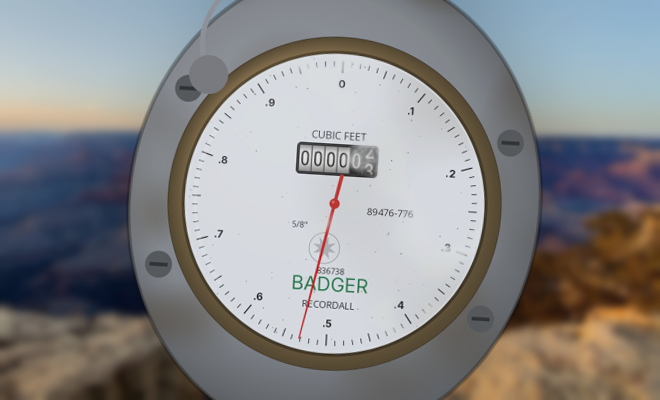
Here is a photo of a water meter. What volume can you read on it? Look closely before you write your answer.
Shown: 2.53 ft³
